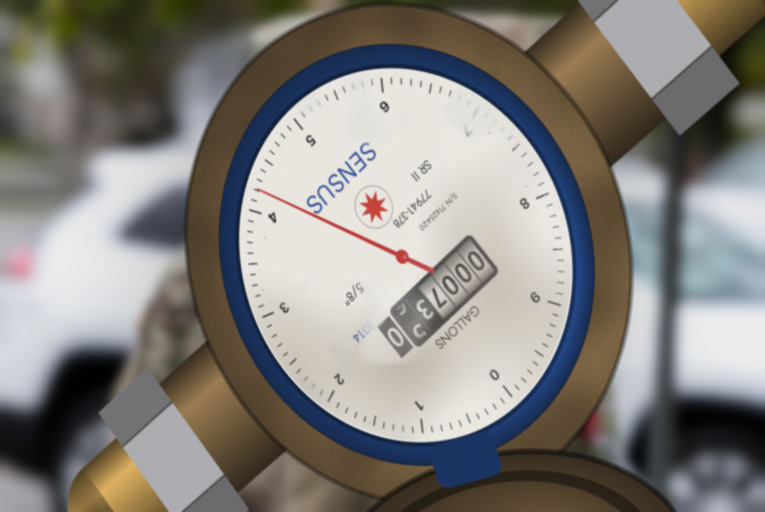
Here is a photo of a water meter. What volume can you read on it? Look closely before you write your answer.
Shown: 7354.2 gal
